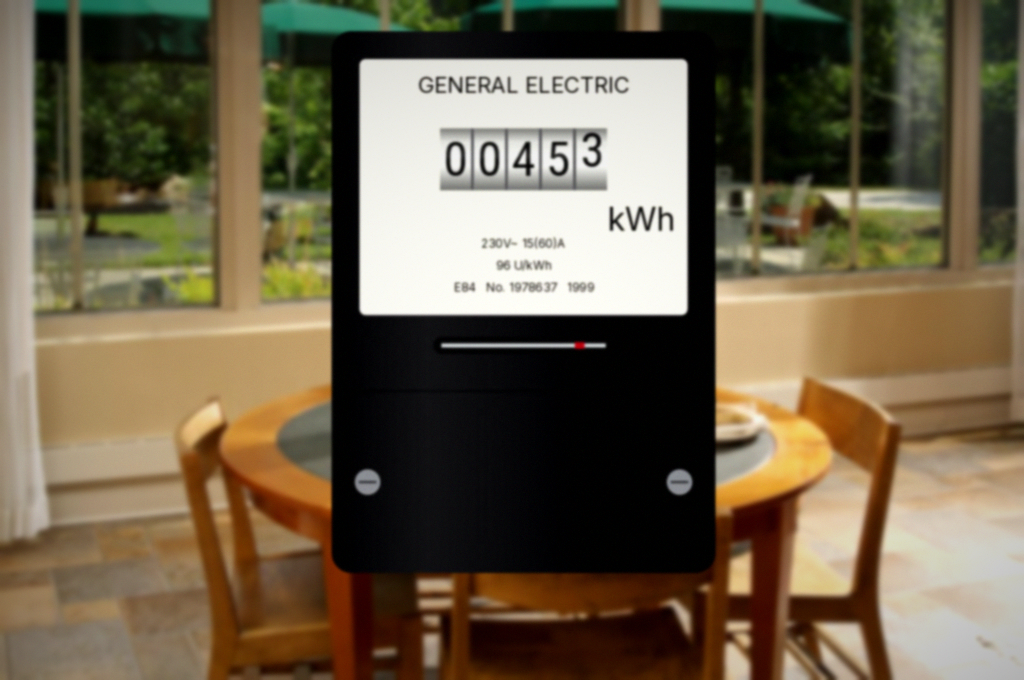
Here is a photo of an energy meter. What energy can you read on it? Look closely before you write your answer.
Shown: 453 kWh
